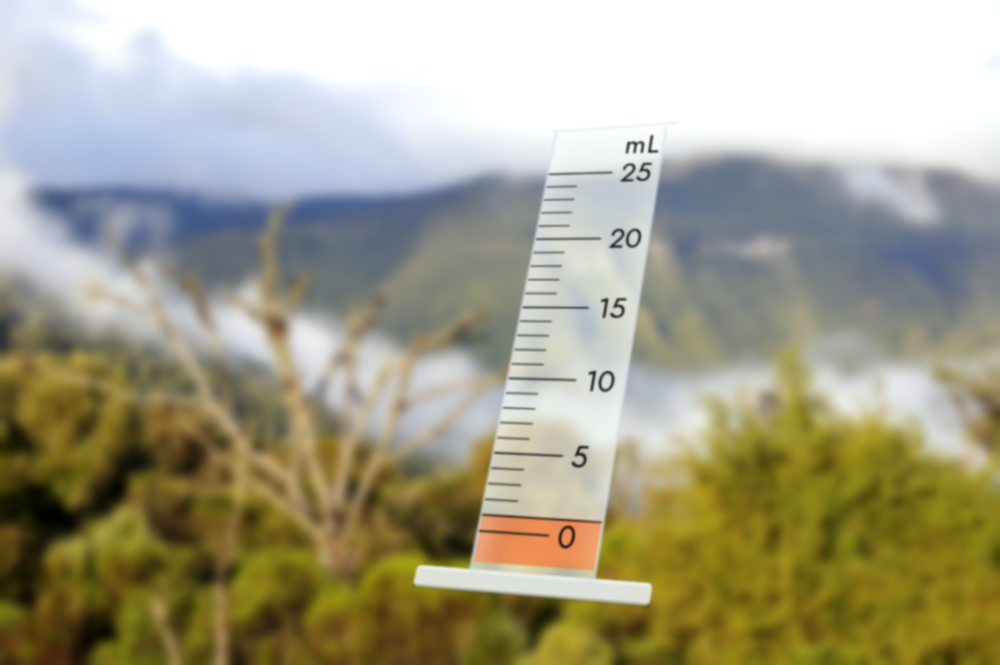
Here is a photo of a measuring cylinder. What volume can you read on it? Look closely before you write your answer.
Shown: 1 mL
